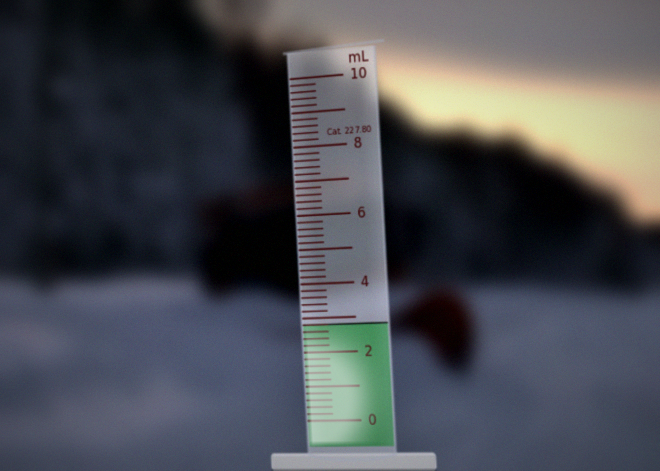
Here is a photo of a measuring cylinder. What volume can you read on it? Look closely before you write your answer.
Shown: 2.8 mL
